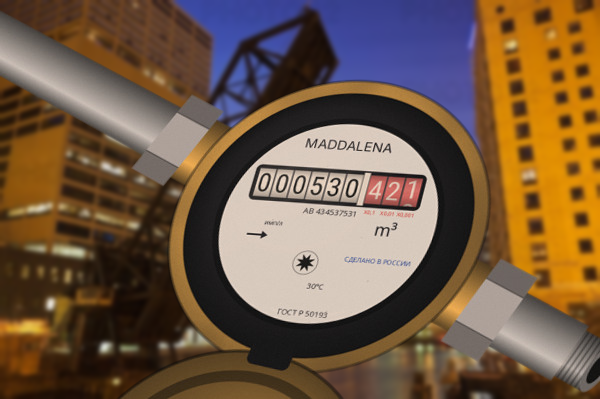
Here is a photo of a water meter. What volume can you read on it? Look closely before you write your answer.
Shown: 530.421 m³
